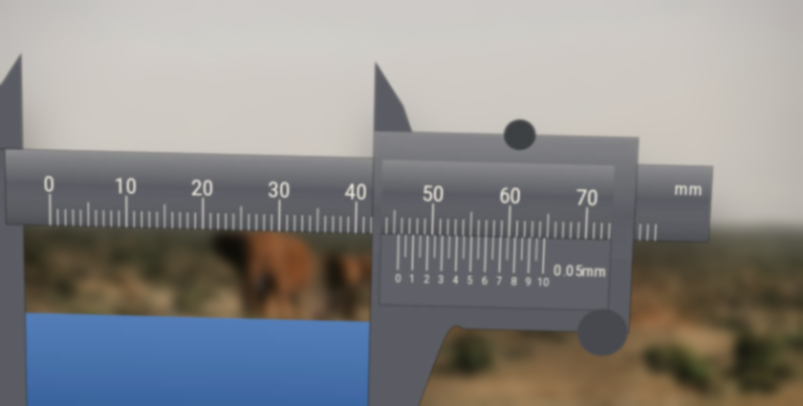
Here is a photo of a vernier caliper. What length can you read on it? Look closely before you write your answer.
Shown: 45.6 mm
